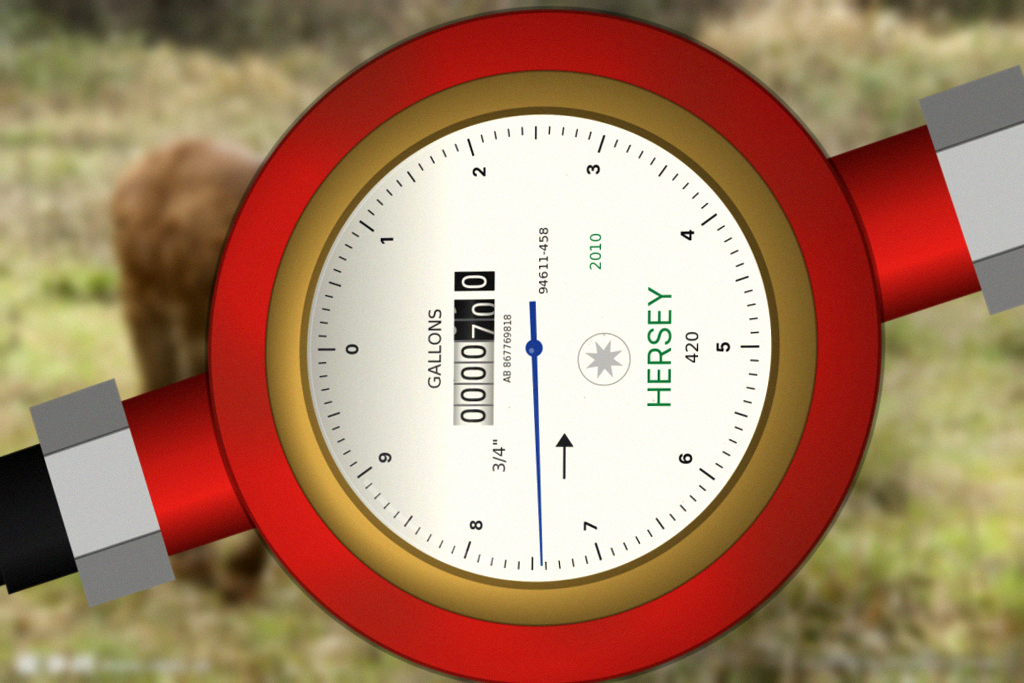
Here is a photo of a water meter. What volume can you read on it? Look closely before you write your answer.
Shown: 697.4 gal
